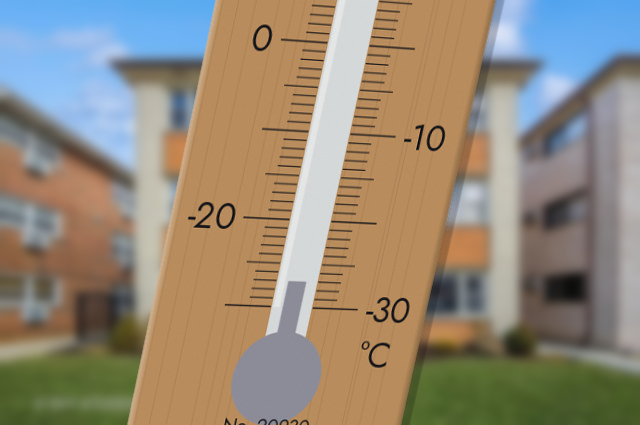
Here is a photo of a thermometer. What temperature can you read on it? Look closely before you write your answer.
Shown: -27 °C
